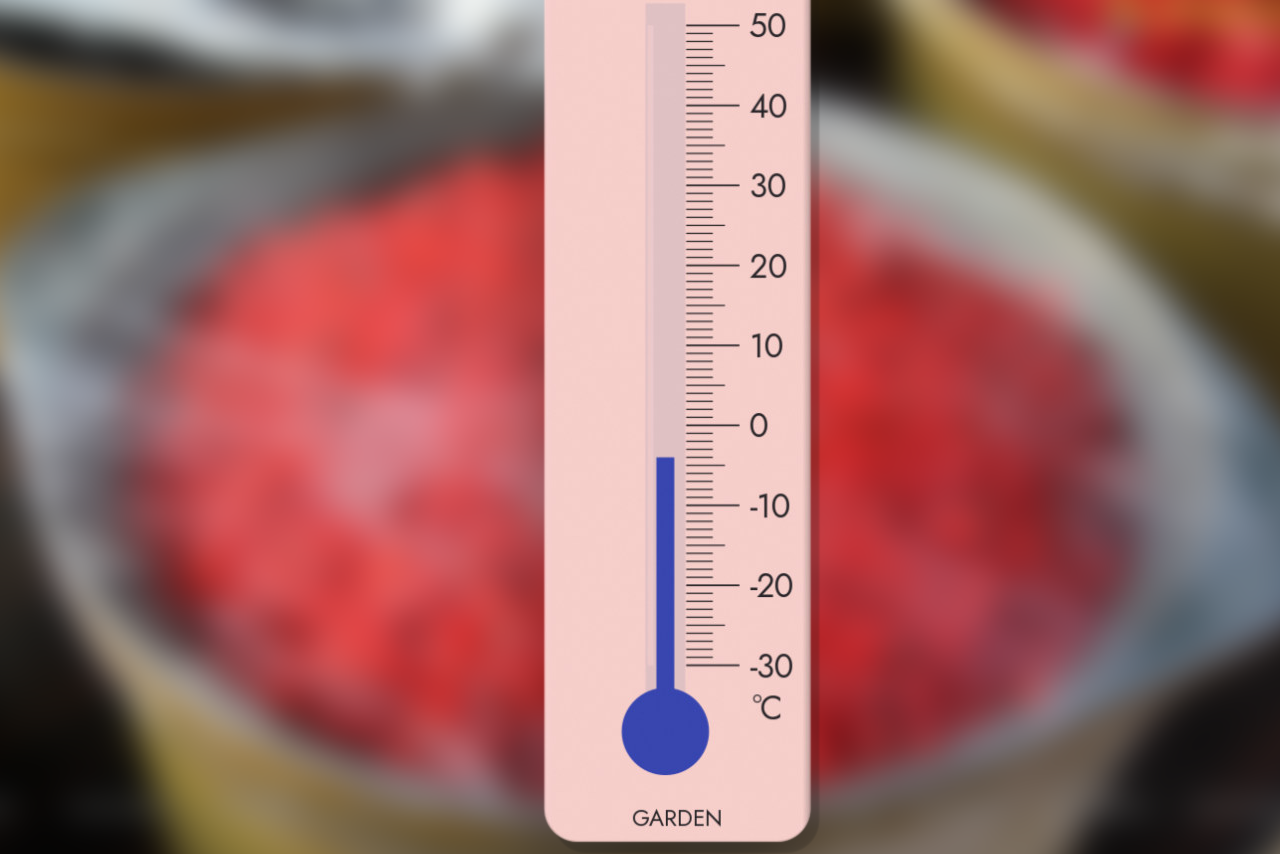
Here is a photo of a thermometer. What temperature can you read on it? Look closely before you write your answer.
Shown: -4 °C
